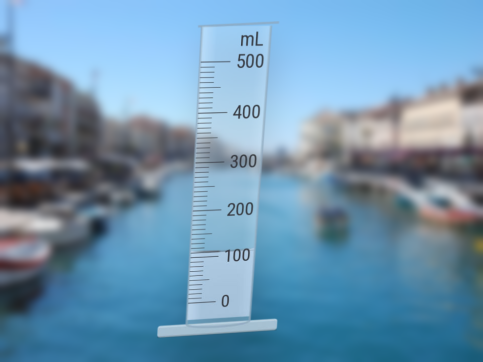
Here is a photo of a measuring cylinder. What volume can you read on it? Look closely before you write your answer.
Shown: 110 mL
